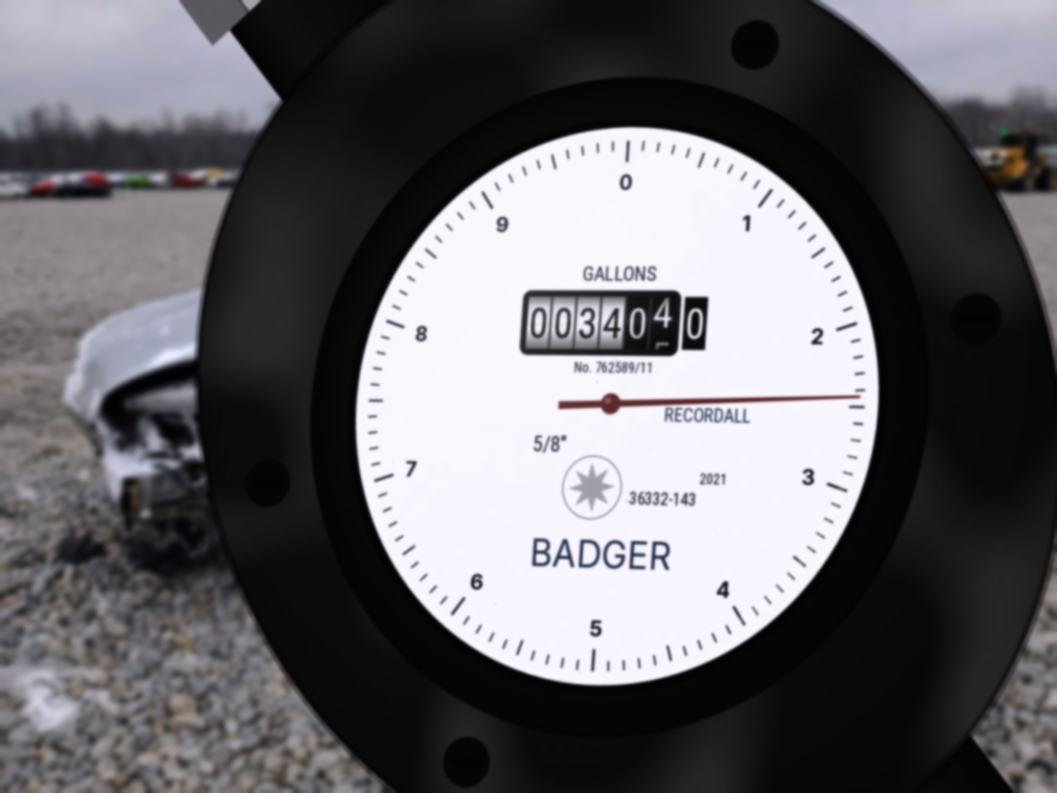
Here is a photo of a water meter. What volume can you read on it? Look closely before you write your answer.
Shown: 34042.4 gal
